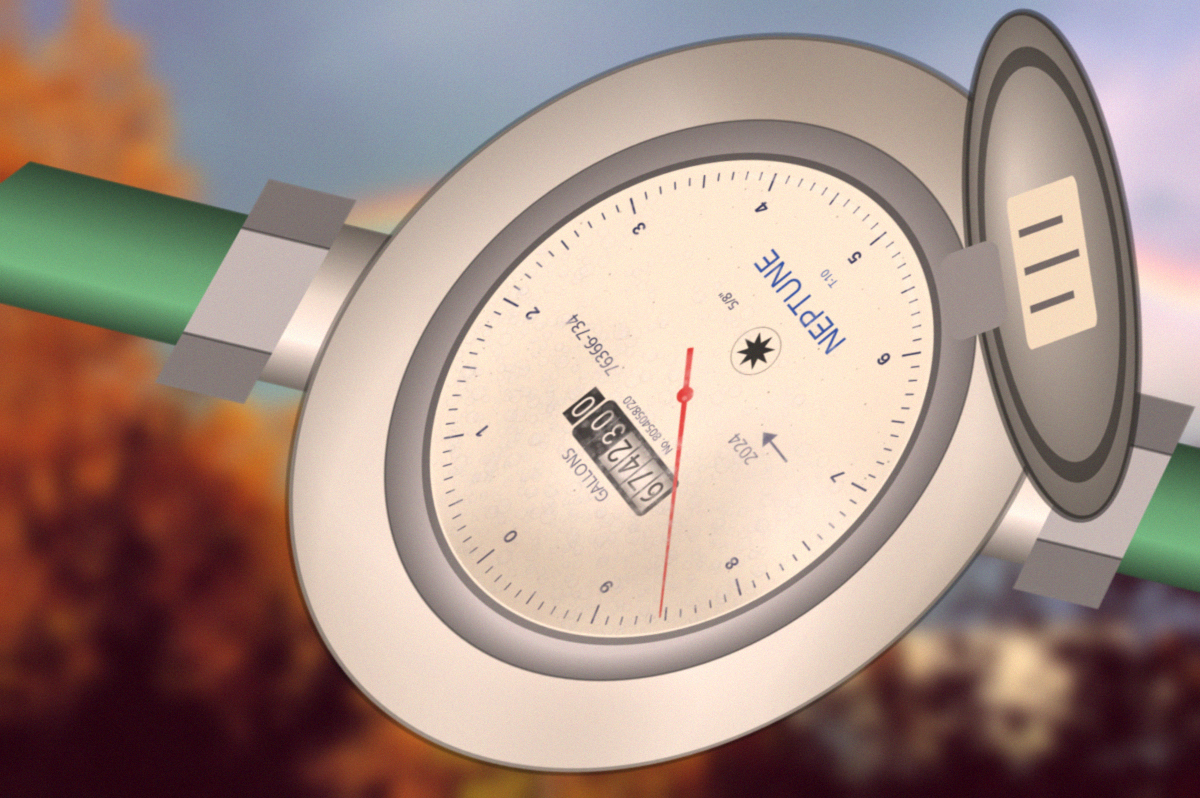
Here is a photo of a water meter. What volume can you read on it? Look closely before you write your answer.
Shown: 6742298.5 gal
